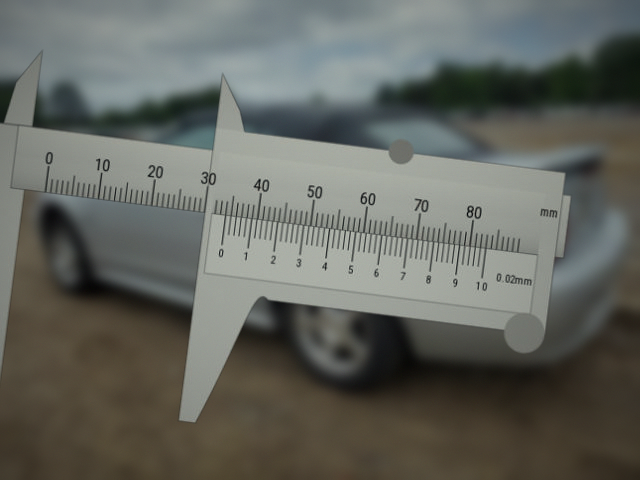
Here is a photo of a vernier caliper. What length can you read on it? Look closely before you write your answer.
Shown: 34.0 mm
